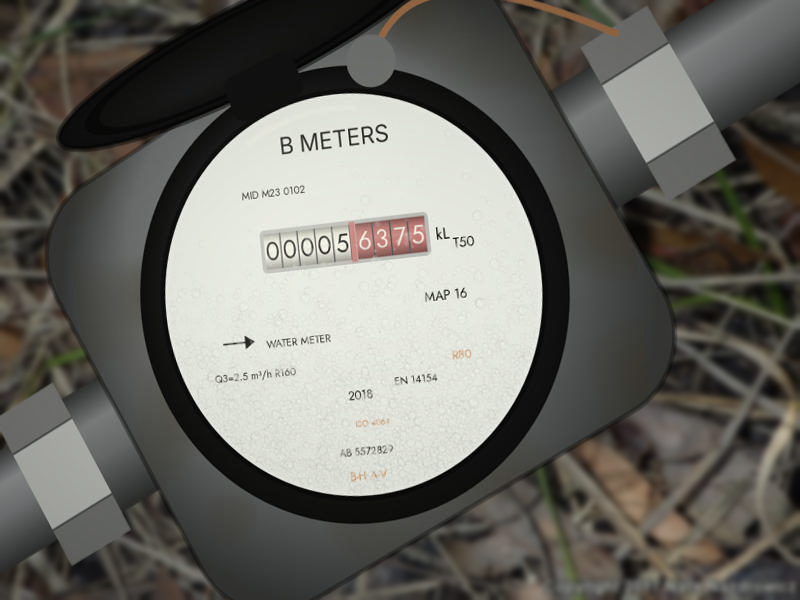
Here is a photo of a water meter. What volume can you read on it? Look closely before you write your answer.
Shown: 5.6375 kL
